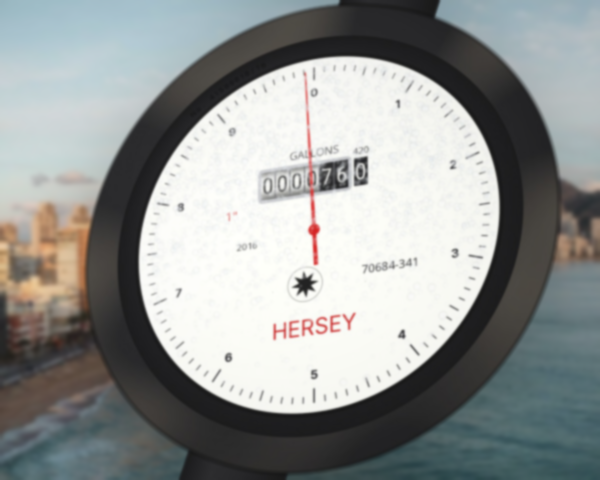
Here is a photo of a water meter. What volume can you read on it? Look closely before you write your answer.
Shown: 759.9 gal
